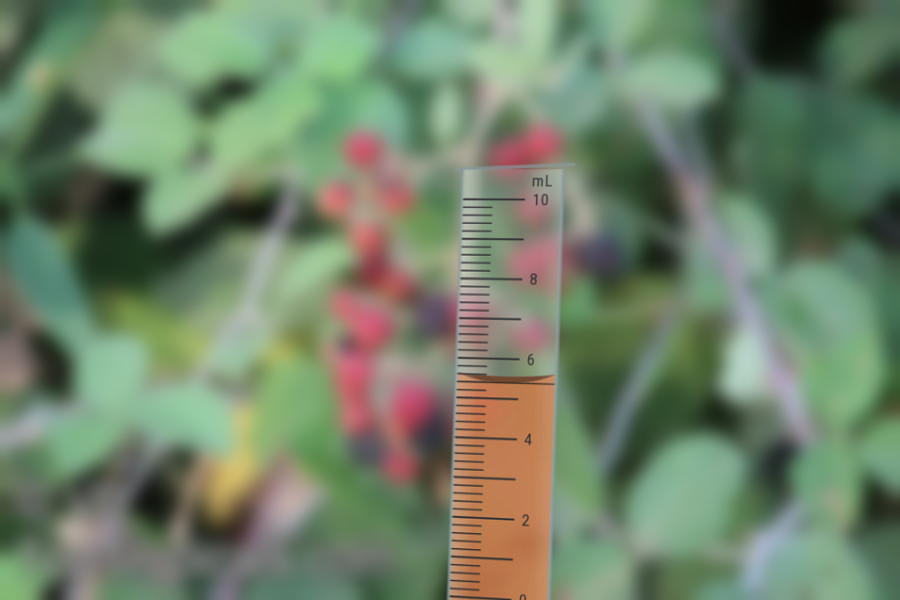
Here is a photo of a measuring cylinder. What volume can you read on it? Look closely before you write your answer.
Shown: 5.4 mL
